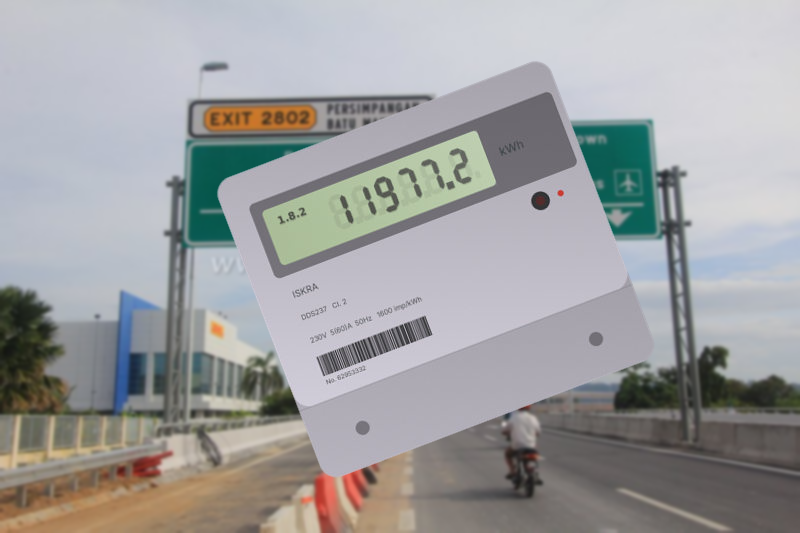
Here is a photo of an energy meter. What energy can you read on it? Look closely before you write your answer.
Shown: 11977.2 kWh
